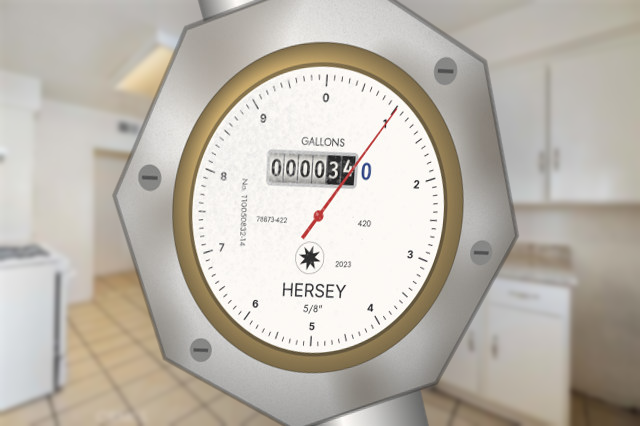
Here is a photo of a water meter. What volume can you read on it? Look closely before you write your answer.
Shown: 341.0 gal
